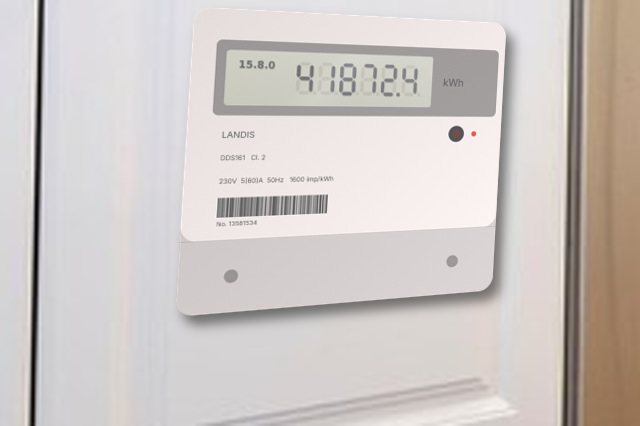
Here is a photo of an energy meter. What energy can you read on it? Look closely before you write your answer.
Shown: 41872.4 kWh
